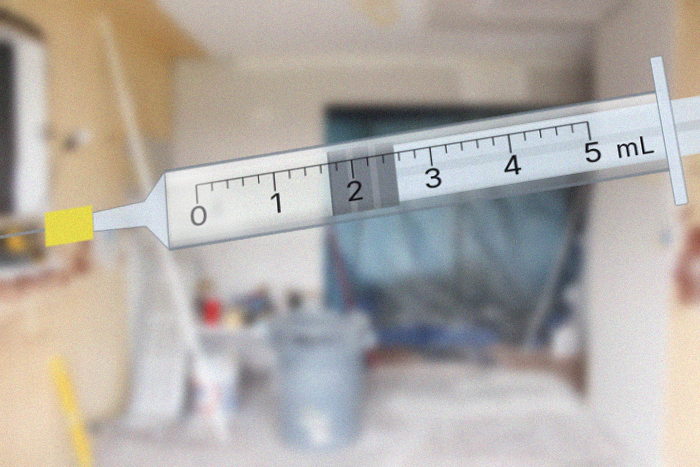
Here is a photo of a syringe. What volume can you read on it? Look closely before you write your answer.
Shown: 1.7 mL
